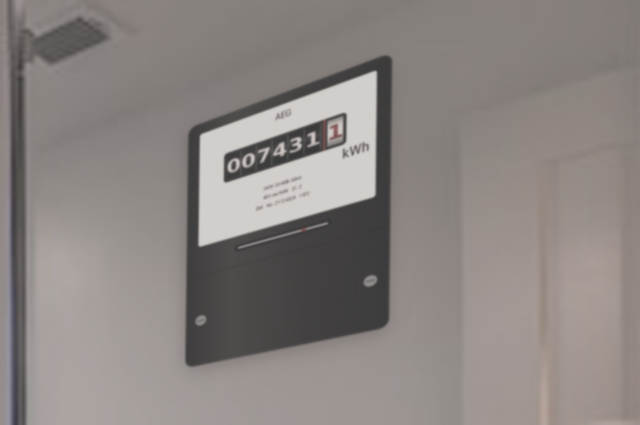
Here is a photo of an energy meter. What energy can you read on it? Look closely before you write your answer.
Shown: 7431.1 kWh
